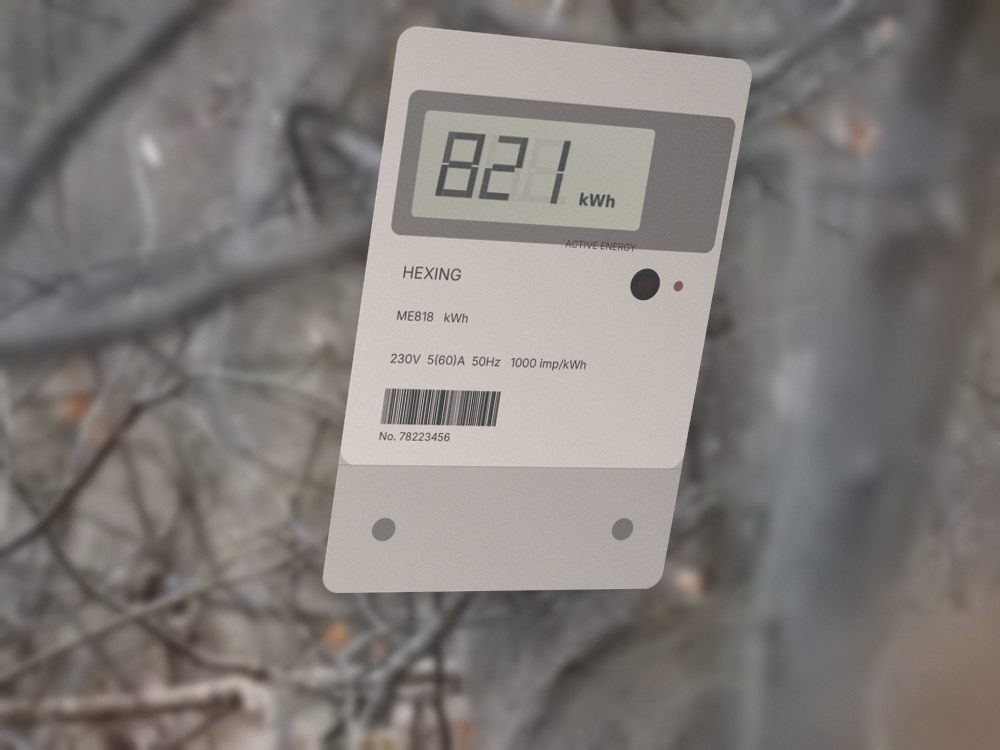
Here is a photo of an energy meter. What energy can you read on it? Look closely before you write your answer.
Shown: 821 kWh
